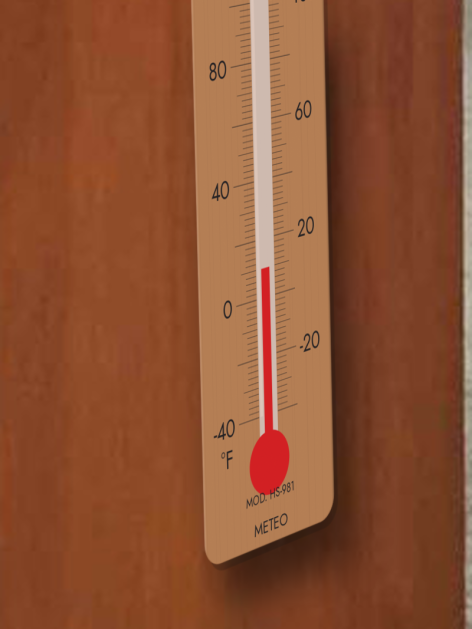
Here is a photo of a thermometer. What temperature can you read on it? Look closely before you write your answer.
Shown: 10 °F
